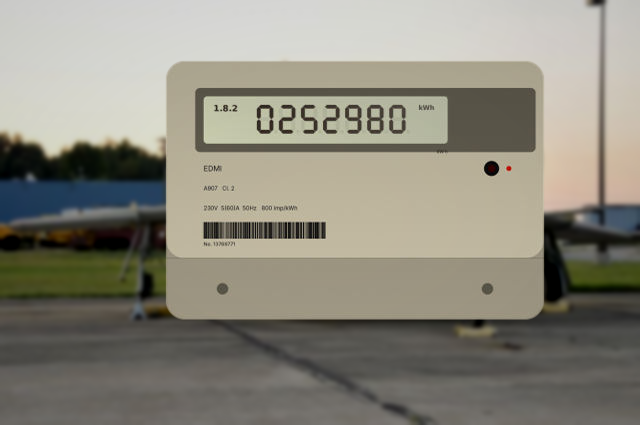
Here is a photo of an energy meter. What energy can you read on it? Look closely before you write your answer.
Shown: 252980 kWh
